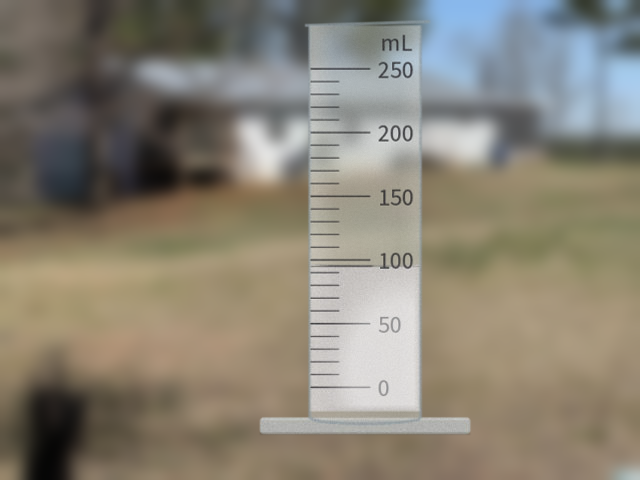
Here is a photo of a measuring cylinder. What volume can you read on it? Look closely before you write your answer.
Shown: 95 mL
